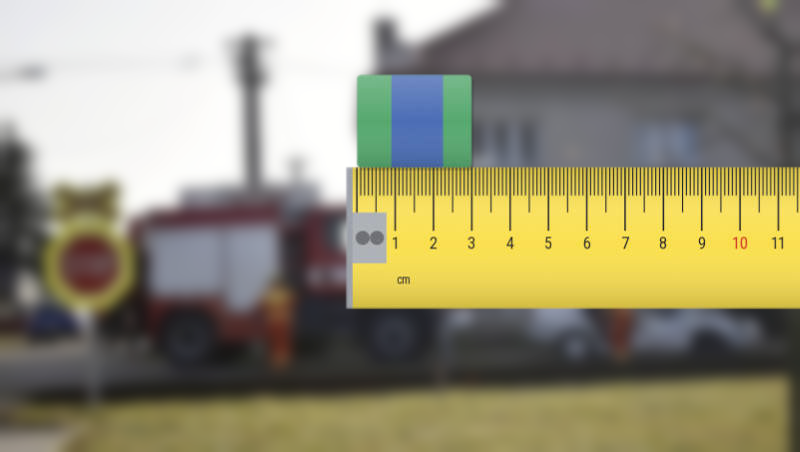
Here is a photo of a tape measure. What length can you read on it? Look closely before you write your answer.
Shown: 3 cm
